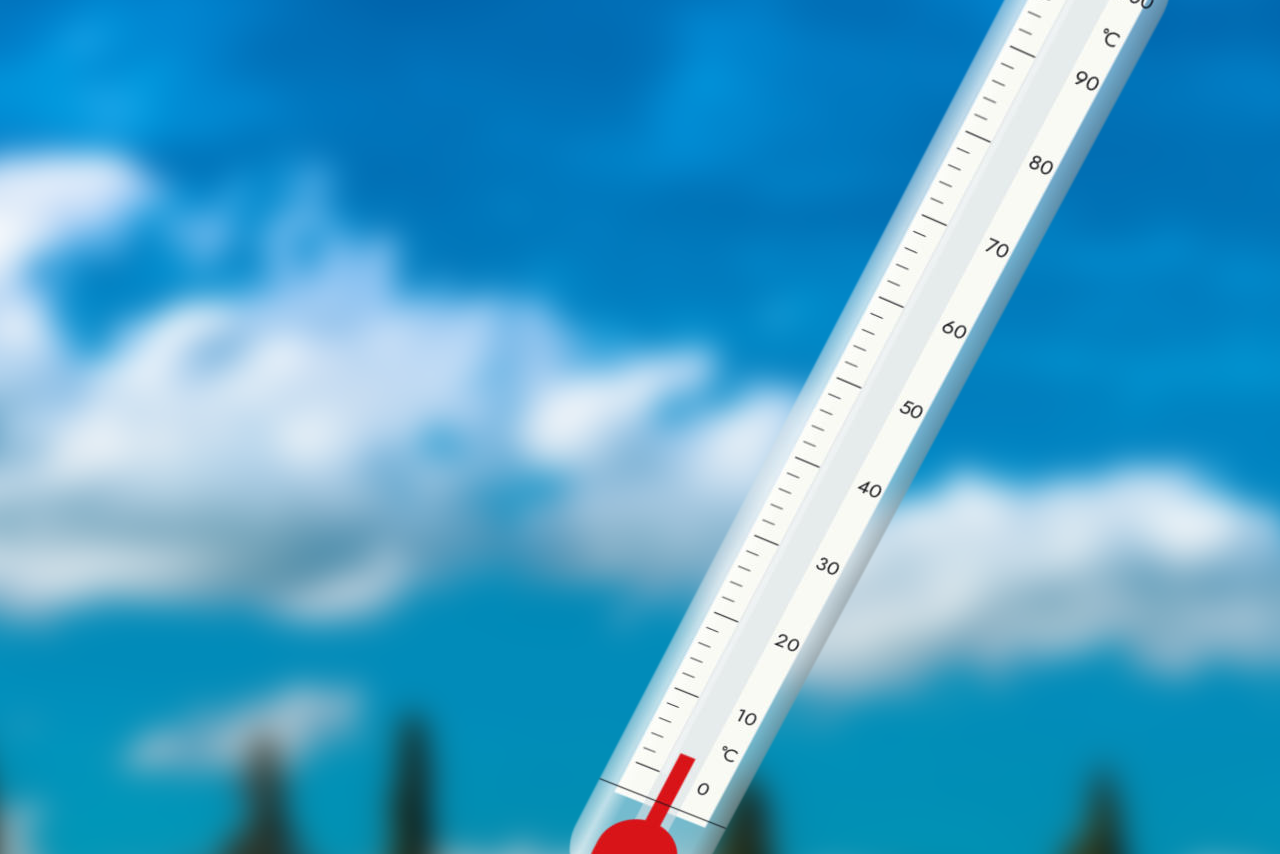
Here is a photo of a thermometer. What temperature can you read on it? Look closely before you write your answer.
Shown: 3 °C
